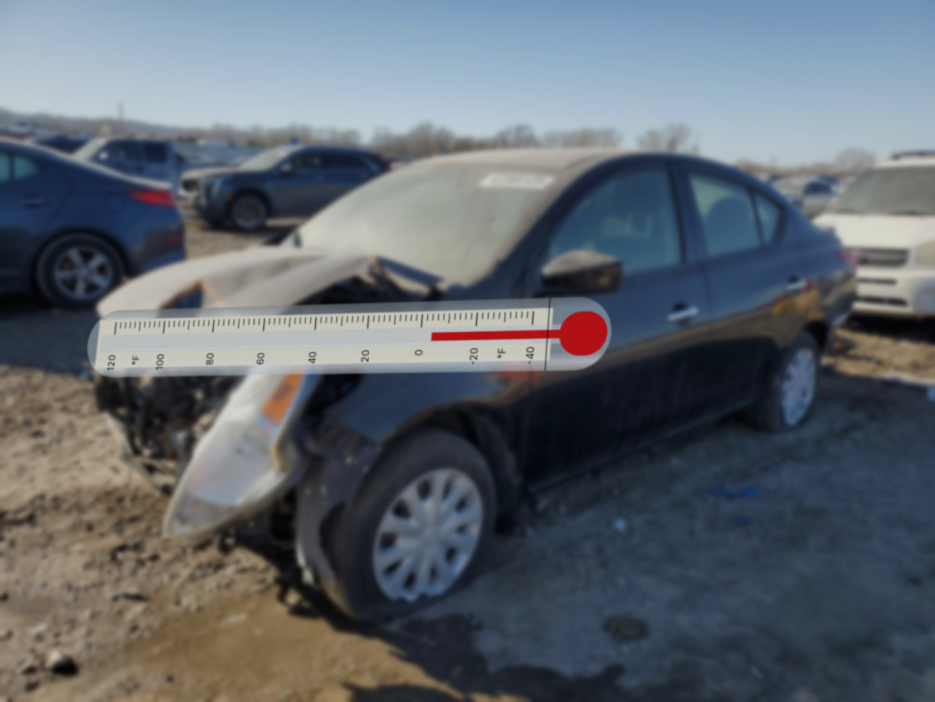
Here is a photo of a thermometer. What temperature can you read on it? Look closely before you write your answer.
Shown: -4 °F
